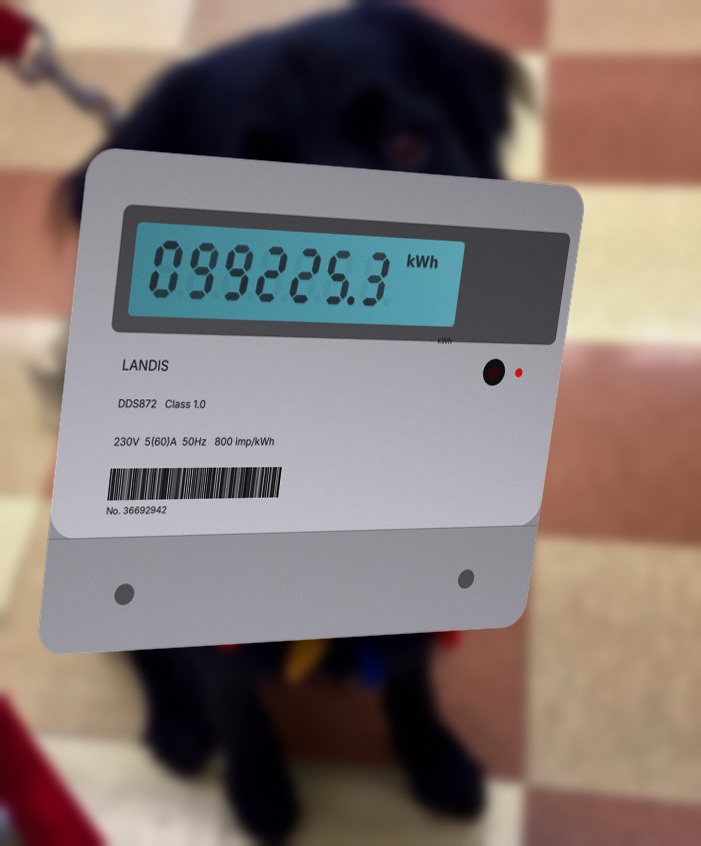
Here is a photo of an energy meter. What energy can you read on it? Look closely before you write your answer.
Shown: 99225.3 kWh
